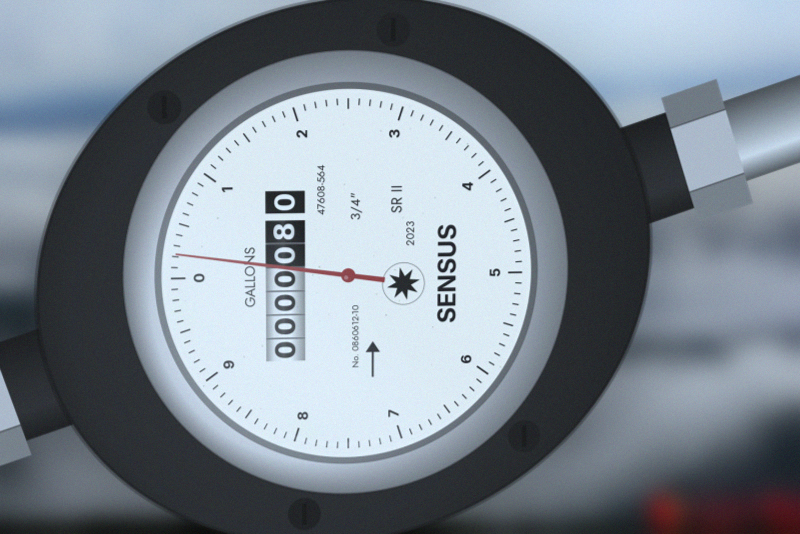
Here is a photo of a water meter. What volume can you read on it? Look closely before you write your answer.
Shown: 80.2 gal
